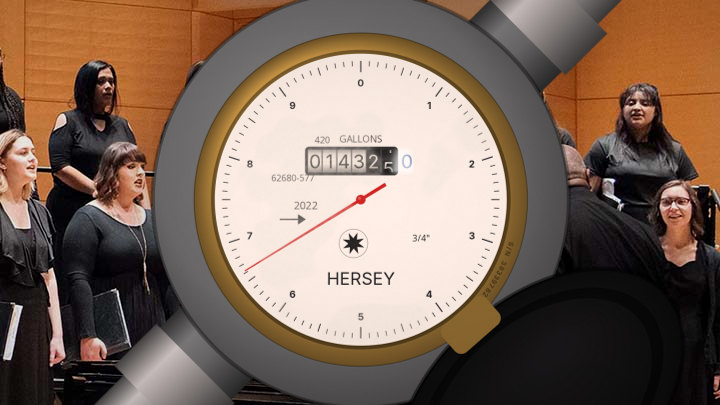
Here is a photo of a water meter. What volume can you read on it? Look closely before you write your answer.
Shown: 143246.6 gal
